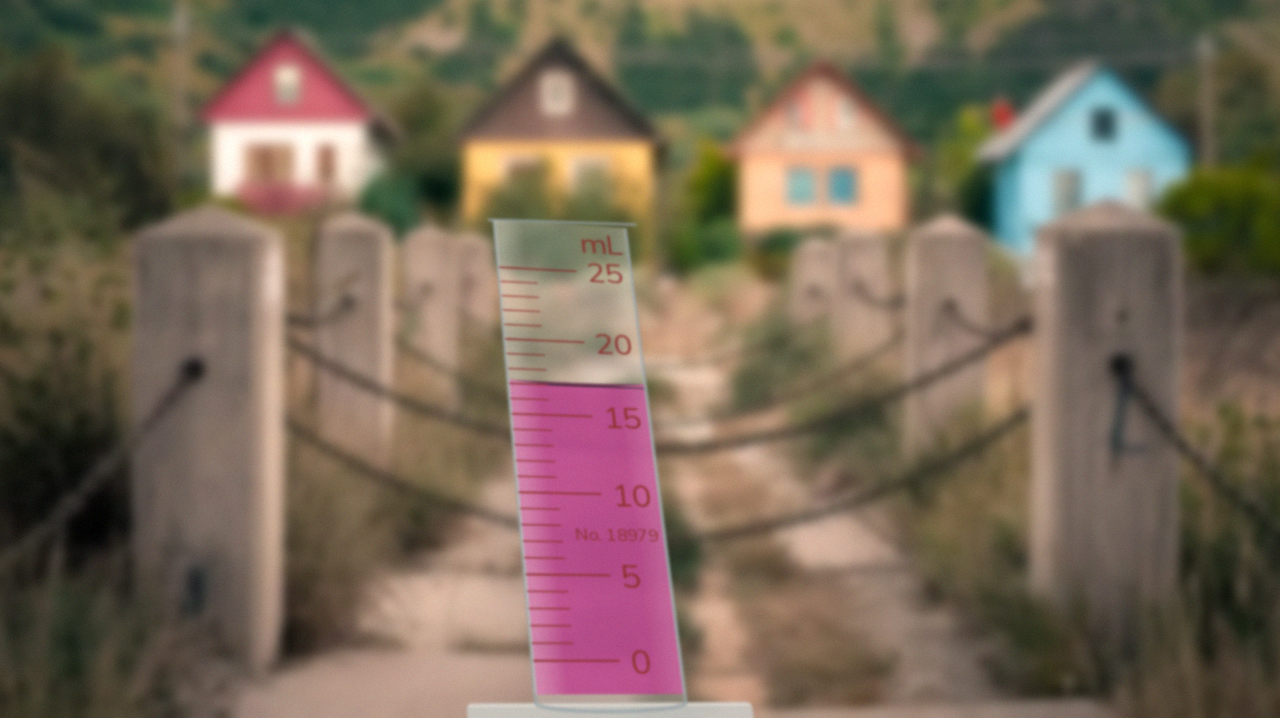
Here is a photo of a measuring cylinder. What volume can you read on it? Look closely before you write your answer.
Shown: 17 mL
